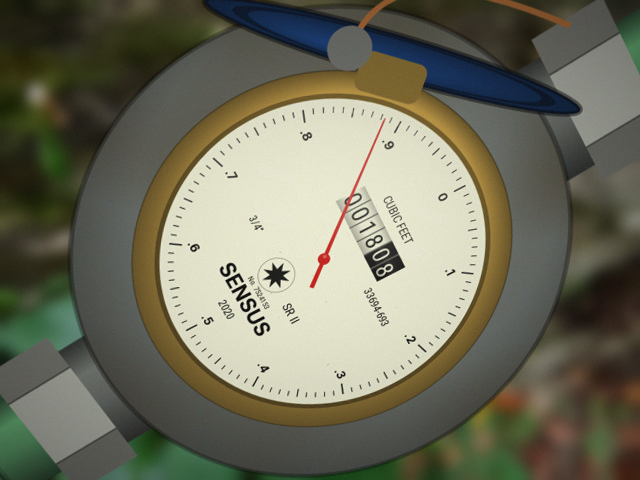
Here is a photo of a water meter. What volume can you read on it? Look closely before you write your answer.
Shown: 1807.88 ft³
